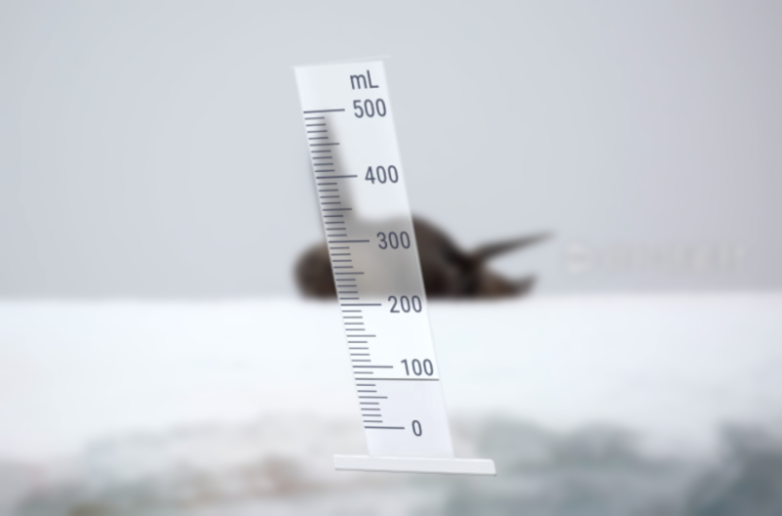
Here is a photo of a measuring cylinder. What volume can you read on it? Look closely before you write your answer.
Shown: 80 mL
